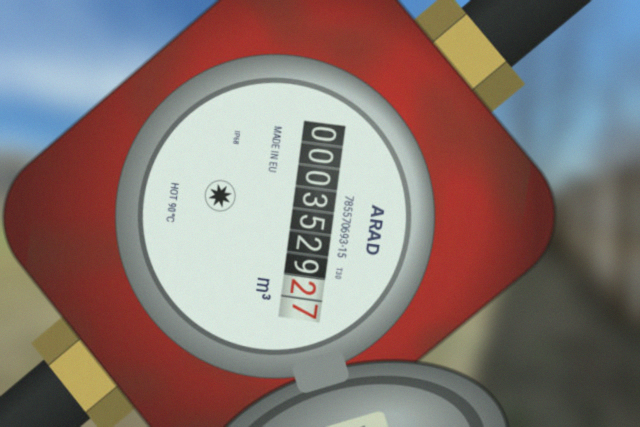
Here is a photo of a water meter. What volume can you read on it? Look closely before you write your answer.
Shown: 3529.27 m³
